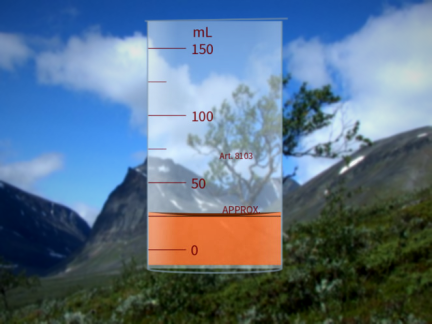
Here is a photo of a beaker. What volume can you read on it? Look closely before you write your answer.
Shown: 25 mL
